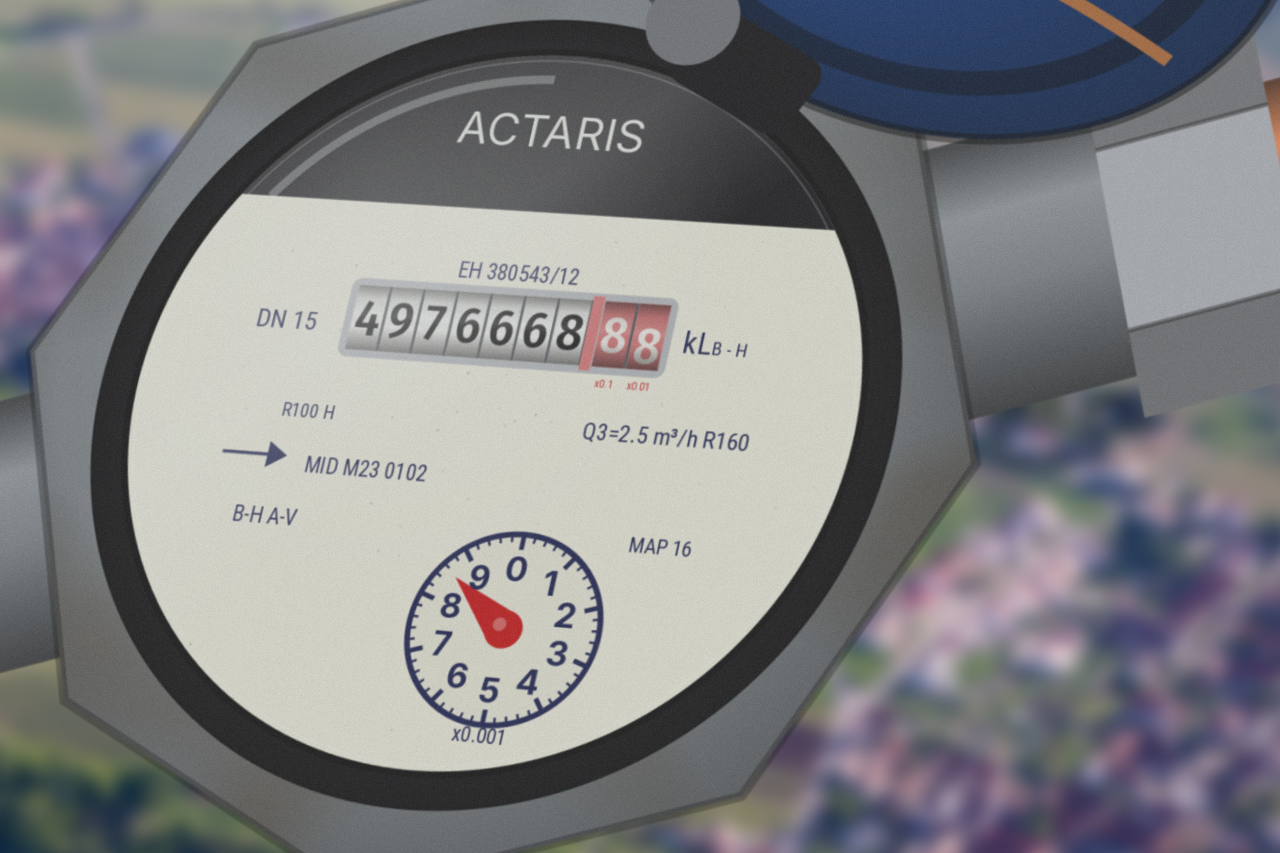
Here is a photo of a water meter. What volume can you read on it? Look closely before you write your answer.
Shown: 4976668.878 kL
